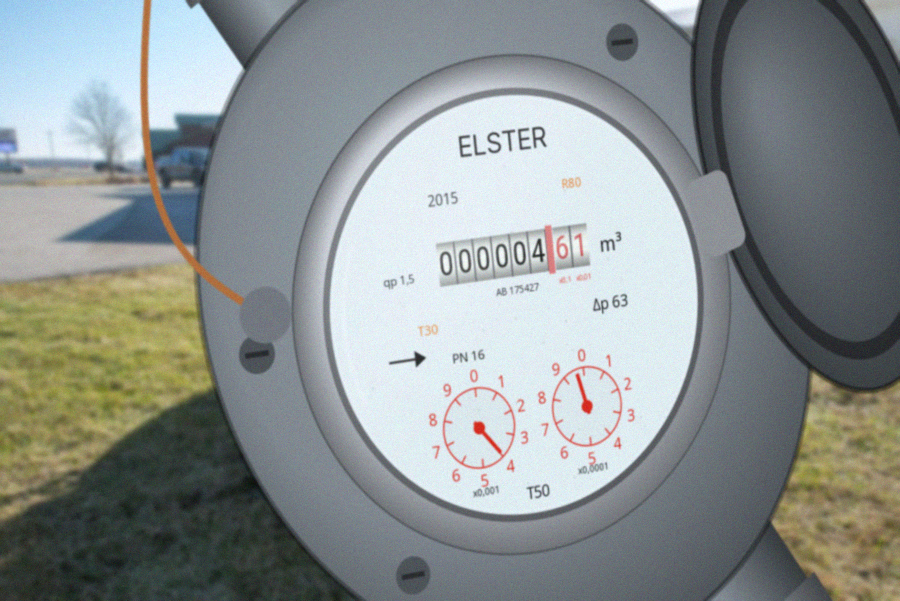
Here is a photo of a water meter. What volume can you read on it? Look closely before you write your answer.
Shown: 4.6139 m³
